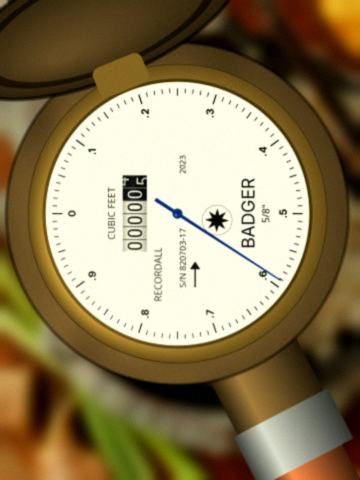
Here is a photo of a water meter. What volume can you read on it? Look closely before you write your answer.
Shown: 4.59 ft³
